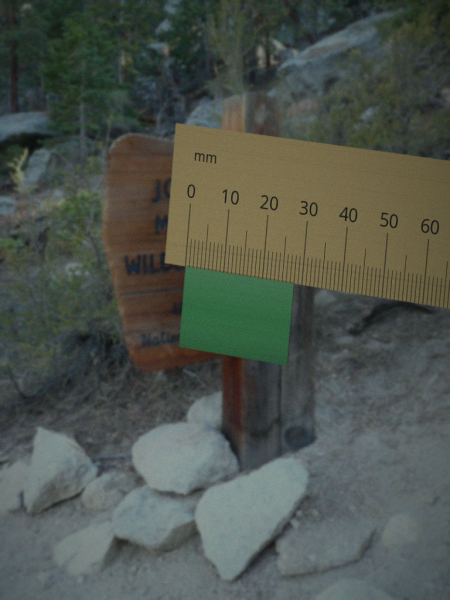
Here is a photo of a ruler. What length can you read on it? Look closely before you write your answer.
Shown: 28 mm
